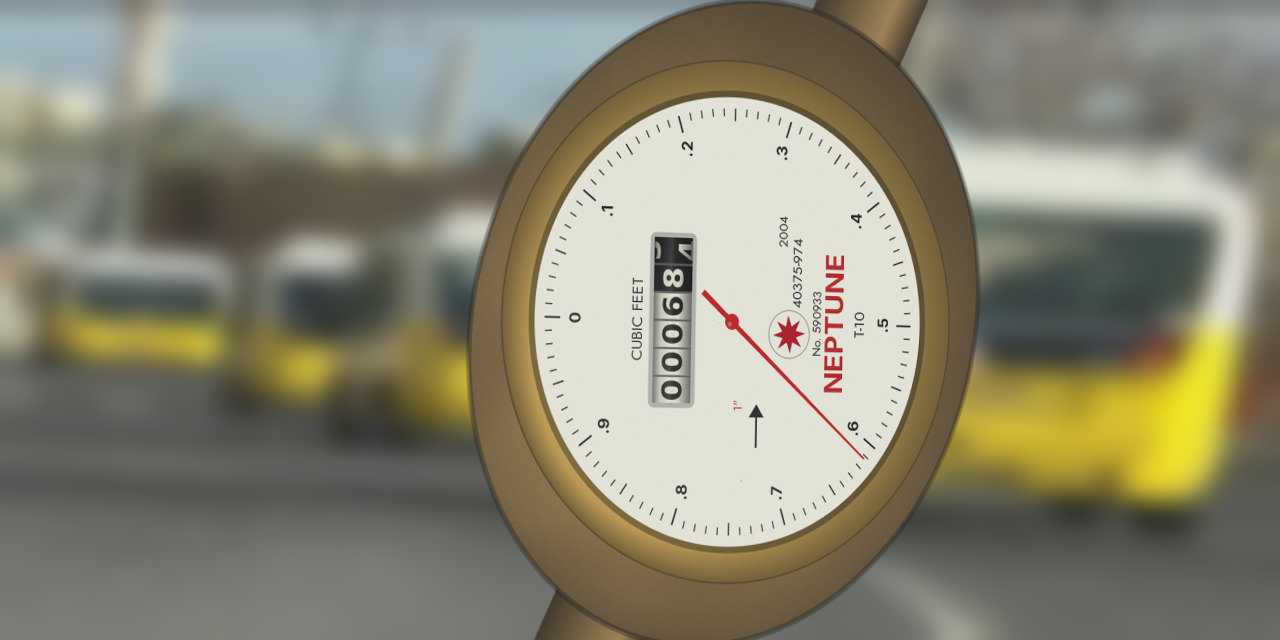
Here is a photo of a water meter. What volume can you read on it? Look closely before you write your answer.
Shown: 683.61 ft³
